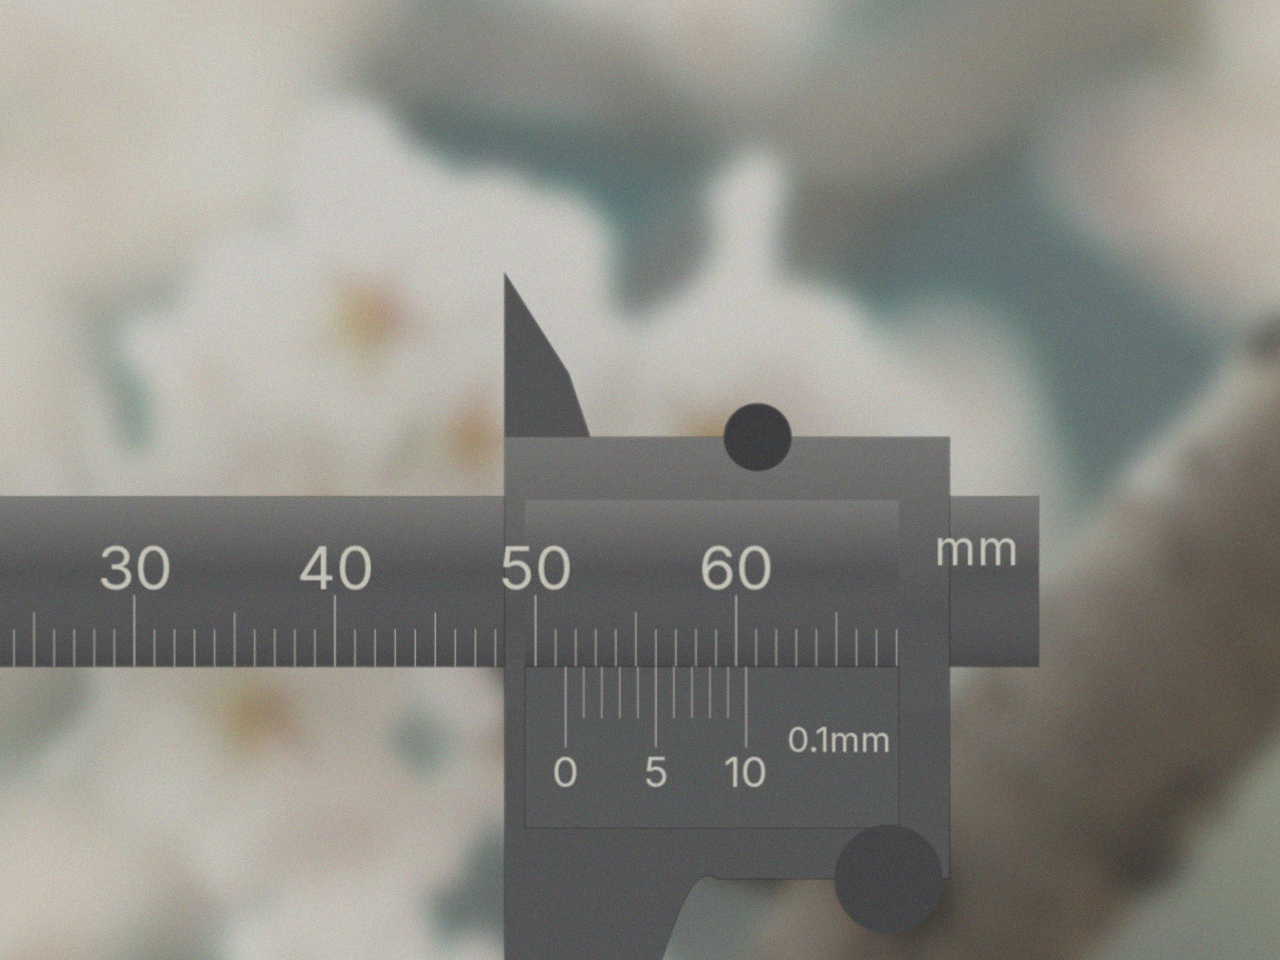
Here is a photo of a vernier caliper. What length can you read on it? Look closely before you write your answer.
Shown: 51.5 mm
